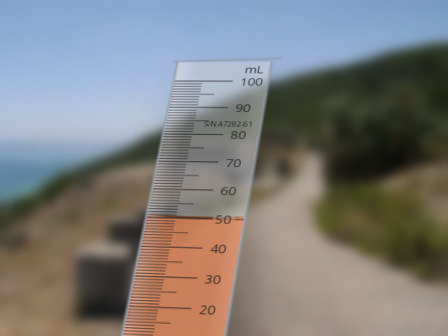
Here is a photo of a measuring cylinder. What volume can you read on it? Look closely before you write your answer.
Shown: 50 mL
